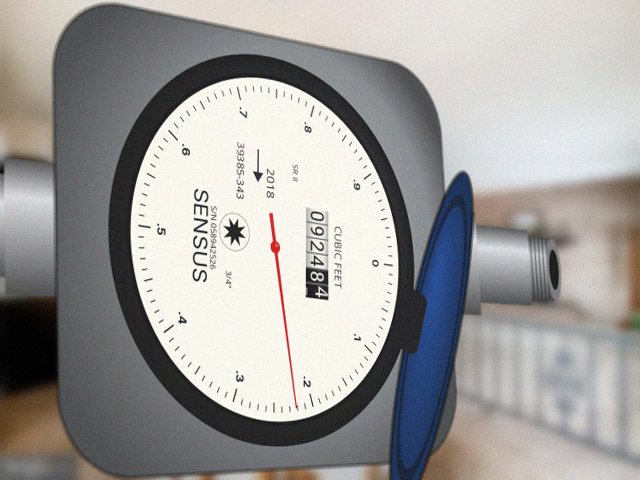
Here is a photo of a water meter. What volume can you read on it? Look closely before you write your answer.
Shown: 92484.22 ft³
